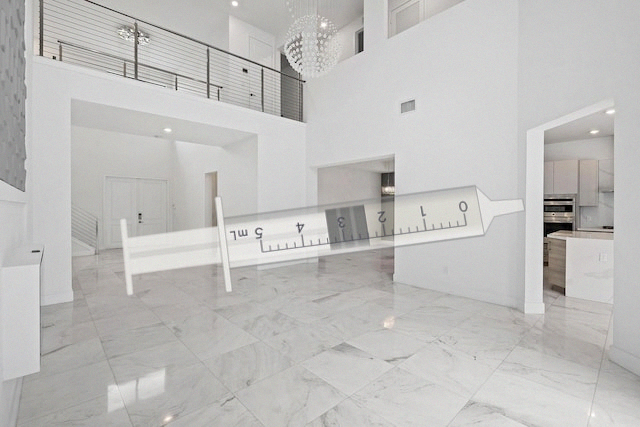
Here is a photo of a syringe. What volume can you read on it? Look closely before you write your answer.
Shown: 2.4 mL
